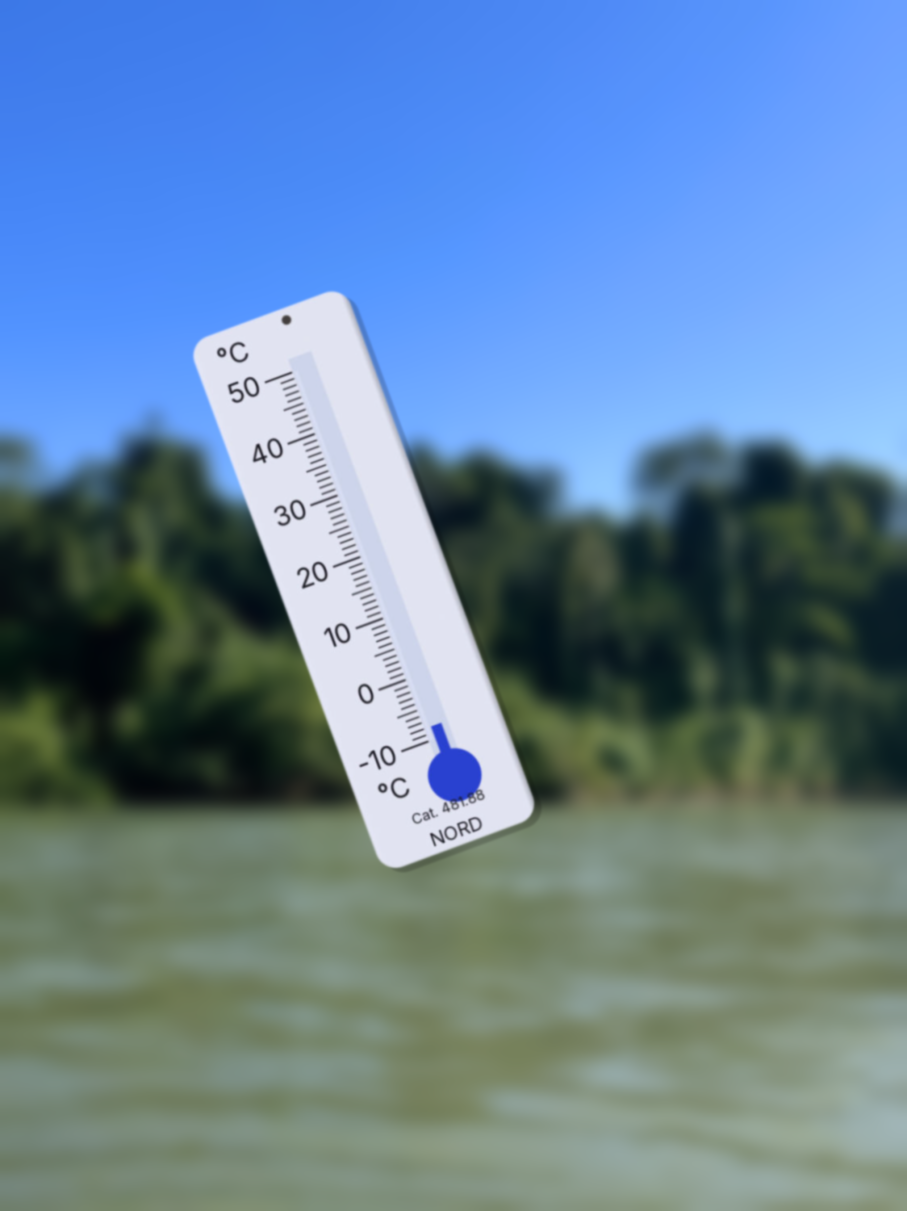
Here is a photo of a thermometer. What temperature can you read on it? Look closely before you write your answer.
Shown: -8 °C
